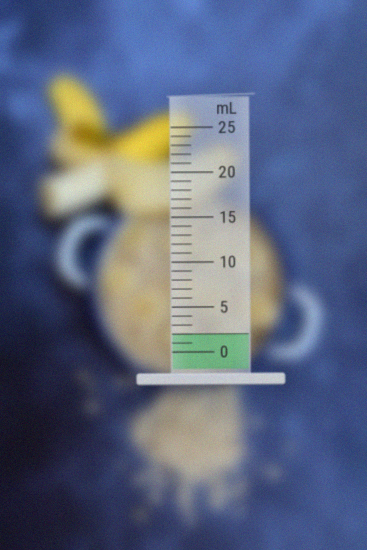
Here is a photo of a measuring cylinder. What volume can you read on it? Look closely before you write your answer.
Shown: 2 mL
